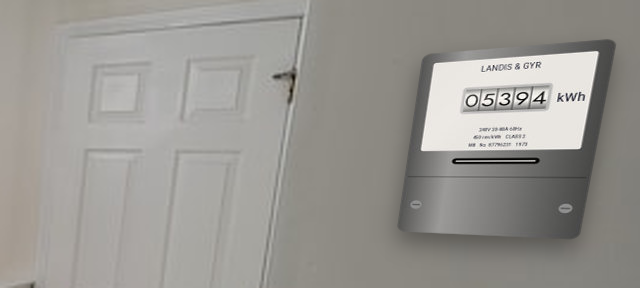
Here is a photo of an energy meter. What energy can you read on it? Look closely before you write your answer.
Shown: 5394 kWh
